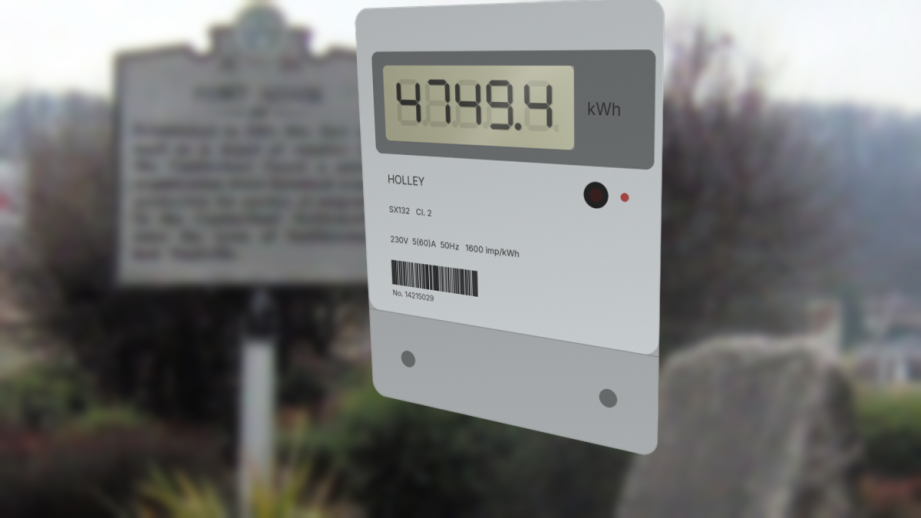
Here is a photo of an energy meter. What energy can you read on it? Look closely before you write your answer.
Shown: 4749.4 kWh
